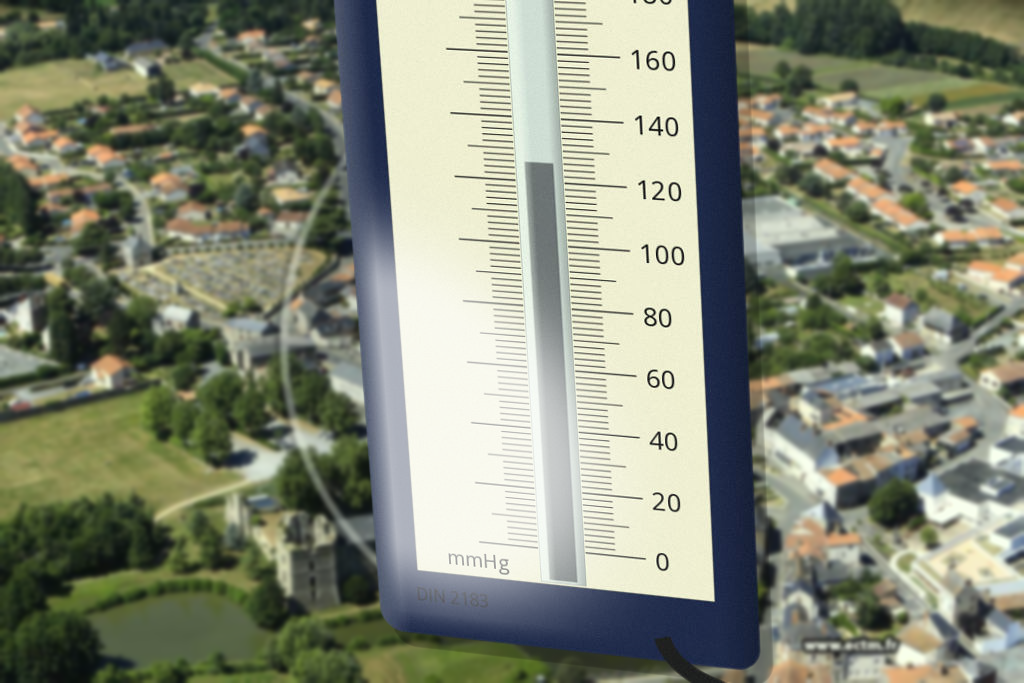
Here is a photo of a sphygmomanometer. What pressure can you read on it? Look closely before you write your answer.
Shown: 126 mmHg
